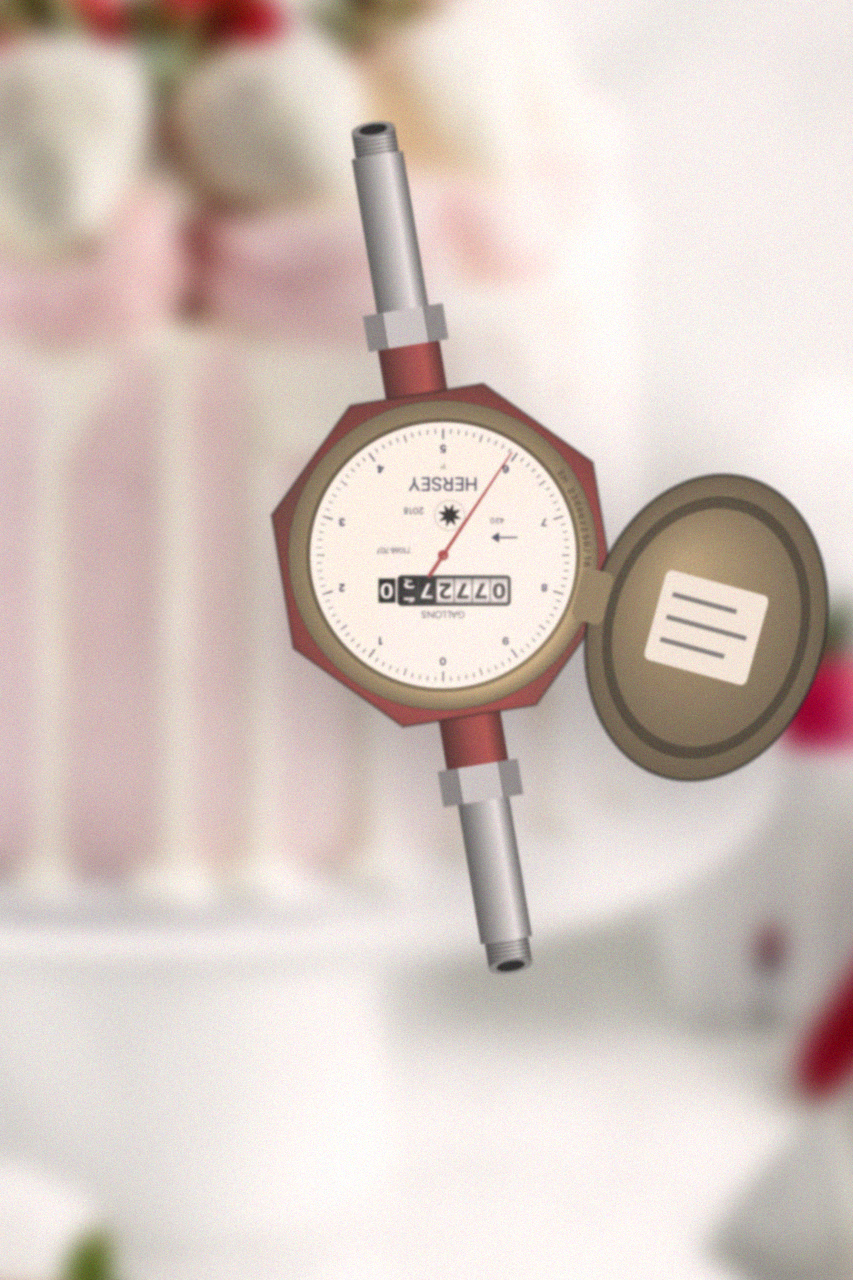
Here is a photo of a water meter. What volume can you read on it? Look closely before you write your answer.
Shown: 772725.9 gal
